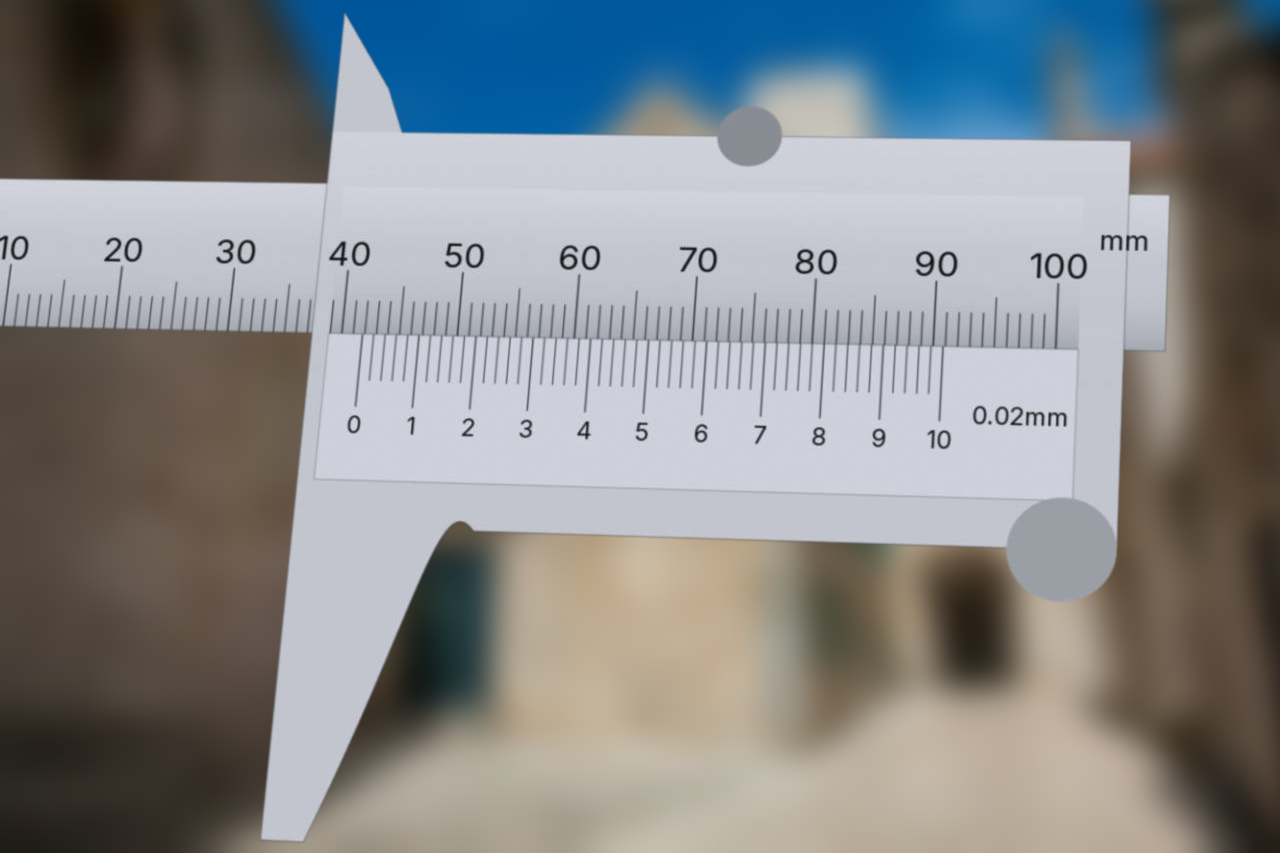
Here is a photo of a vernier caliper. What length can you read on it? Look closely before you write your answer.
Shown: 41.8 mm
